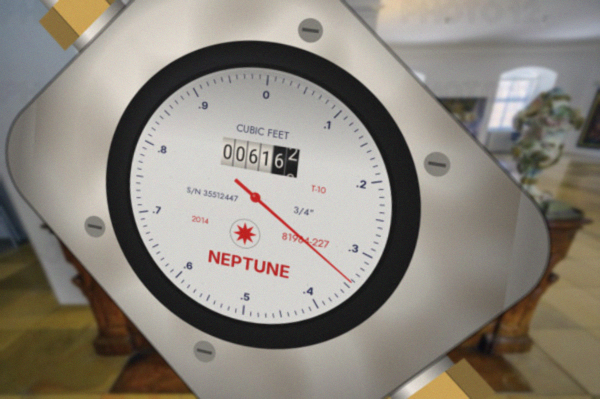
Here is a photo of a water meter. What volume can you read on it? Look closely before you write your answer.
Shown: 6162.34 ft³
